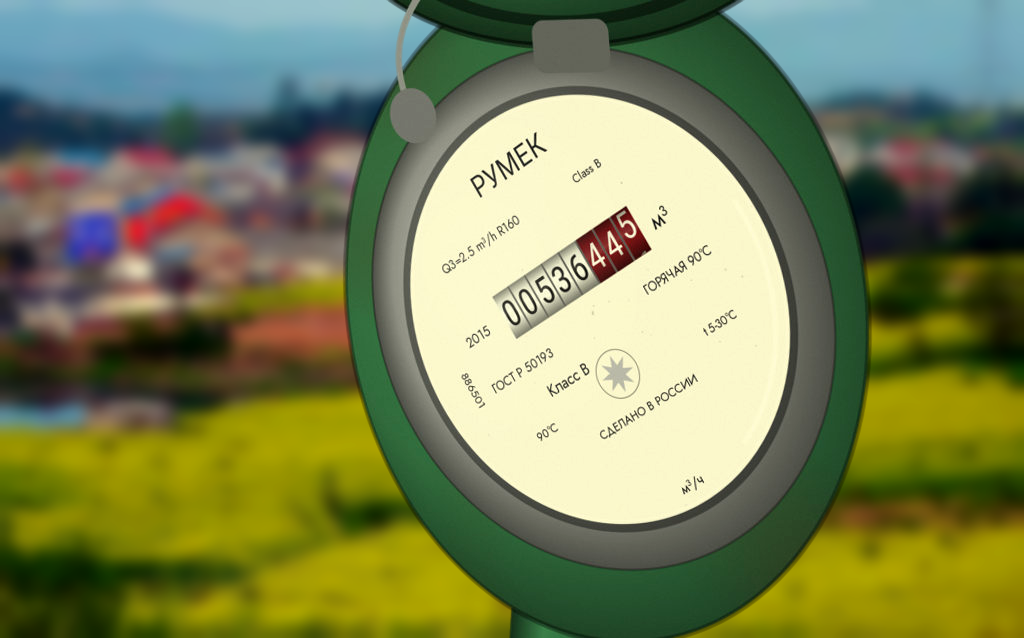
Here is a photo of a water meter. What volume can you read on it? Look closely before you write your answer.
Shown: 536.445 m³
